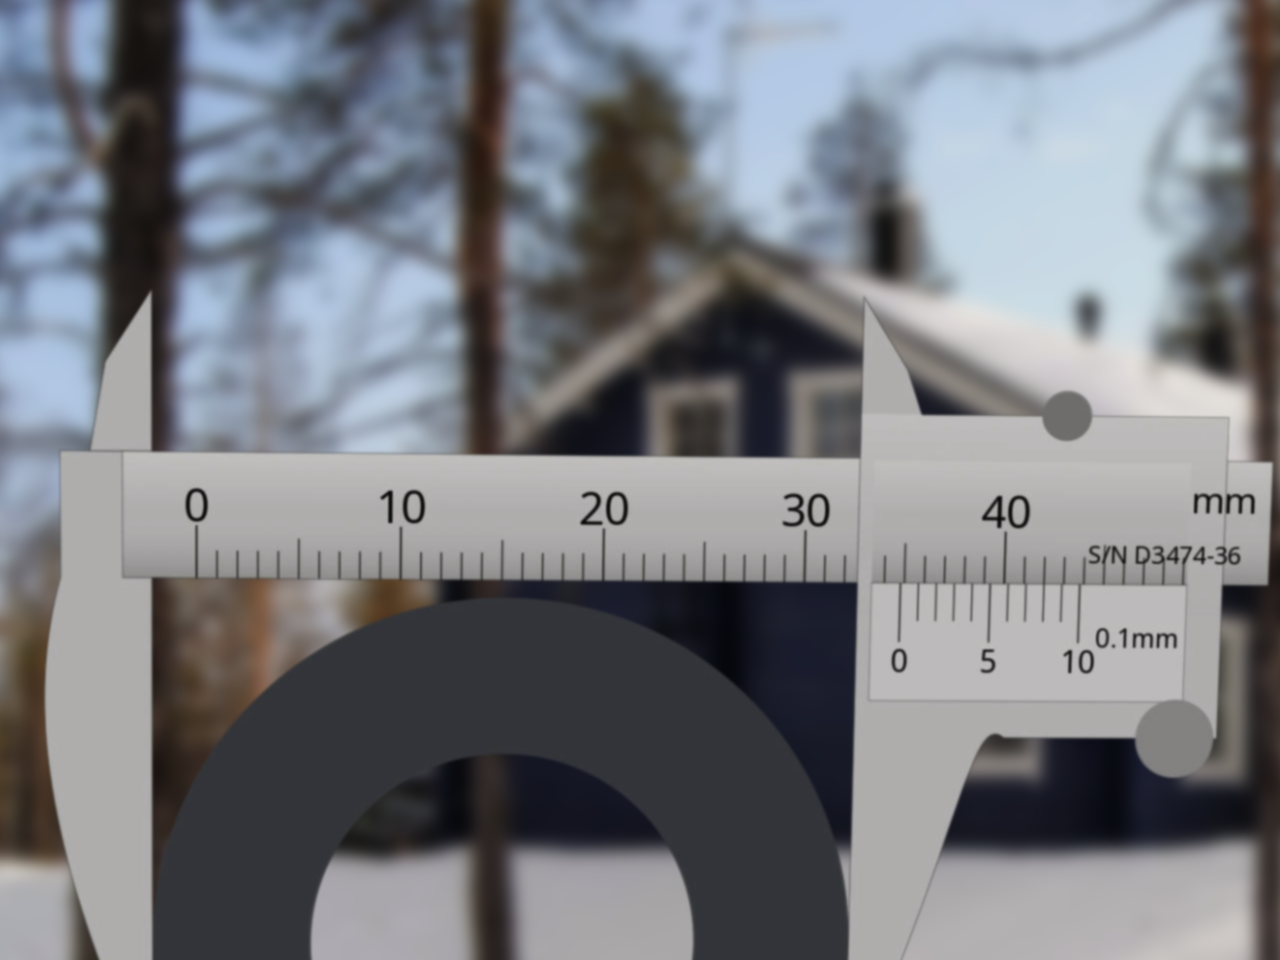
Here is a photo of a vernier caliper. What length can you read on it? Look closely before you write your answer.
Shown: 34.8 mm
